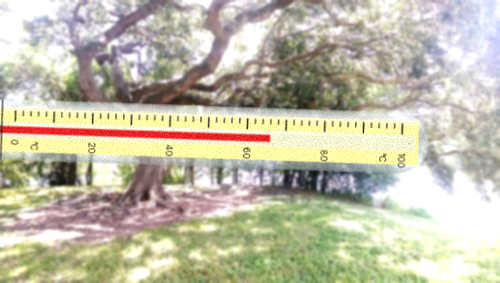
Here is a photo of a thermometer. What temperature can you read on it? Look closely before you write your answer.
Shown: 66 °C
